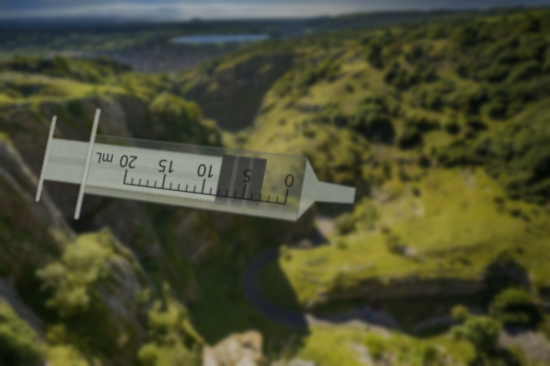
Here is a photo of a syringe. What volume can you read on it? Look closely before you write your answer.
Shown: 3 mL
